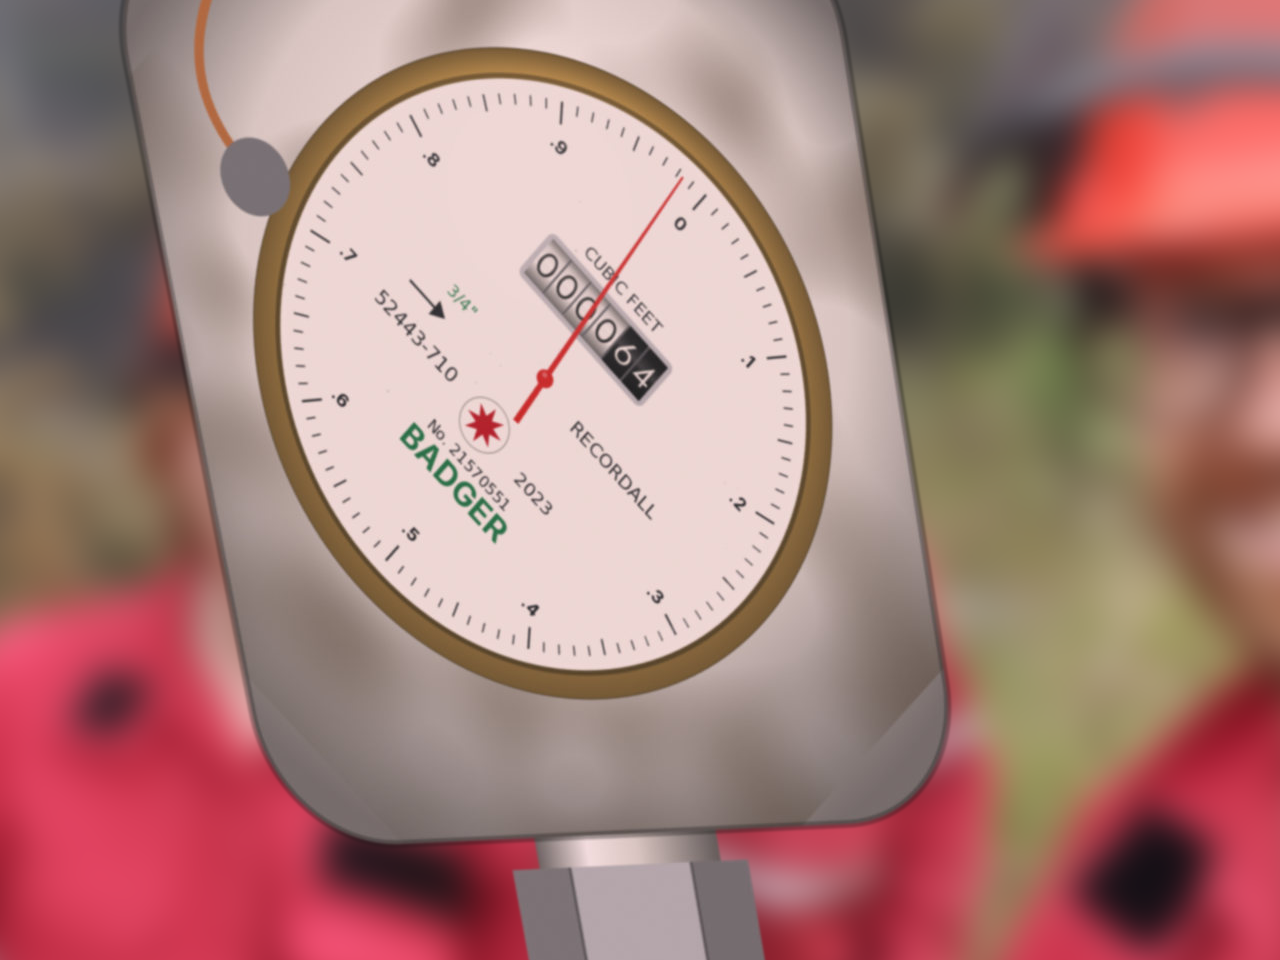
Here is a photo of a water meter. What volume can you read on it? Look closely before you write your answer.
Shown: 63.98 ft³
